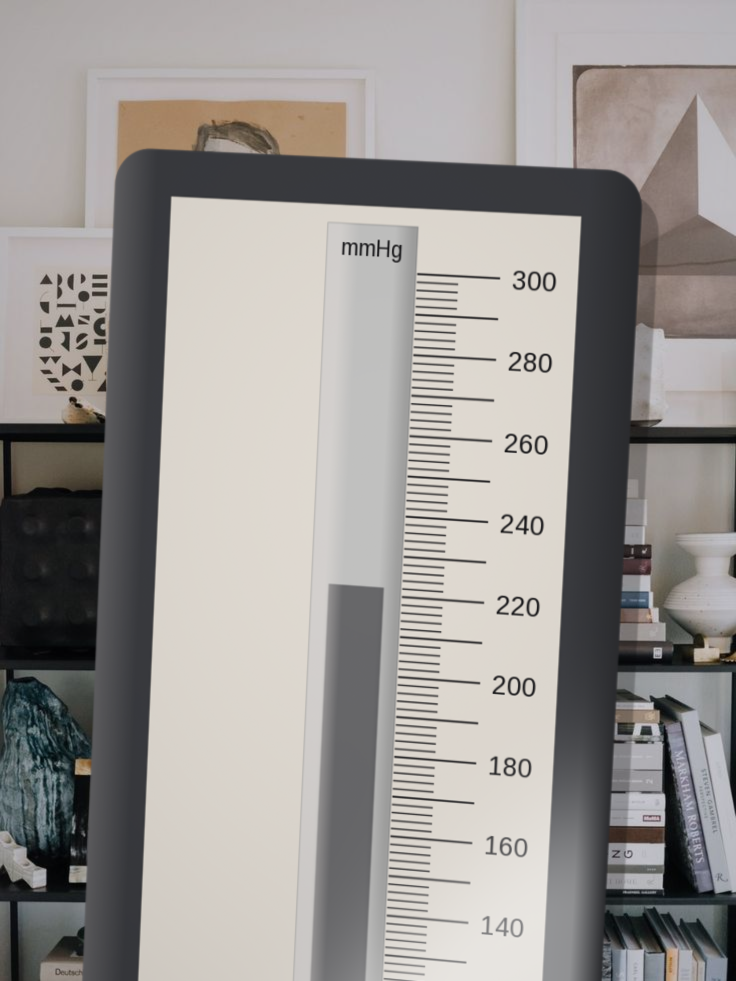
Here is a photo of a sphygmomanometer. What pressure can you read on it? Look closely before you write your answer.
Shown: 222 mmHg
